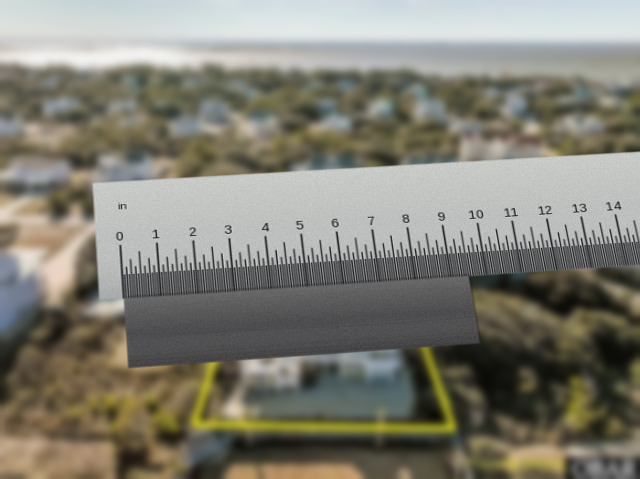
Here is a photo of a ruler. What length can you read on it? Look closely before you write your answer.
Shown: 9.5 in
